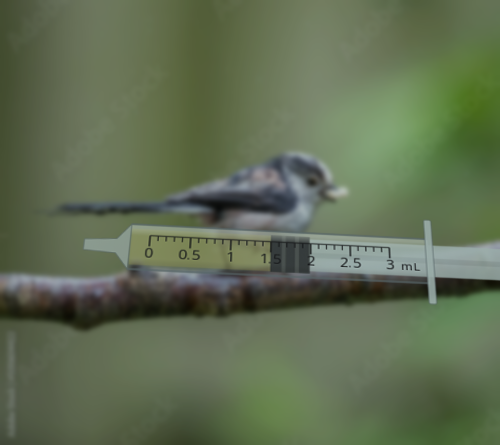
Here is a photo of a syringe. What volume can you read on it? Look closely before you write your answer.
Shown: 1.5 mL
